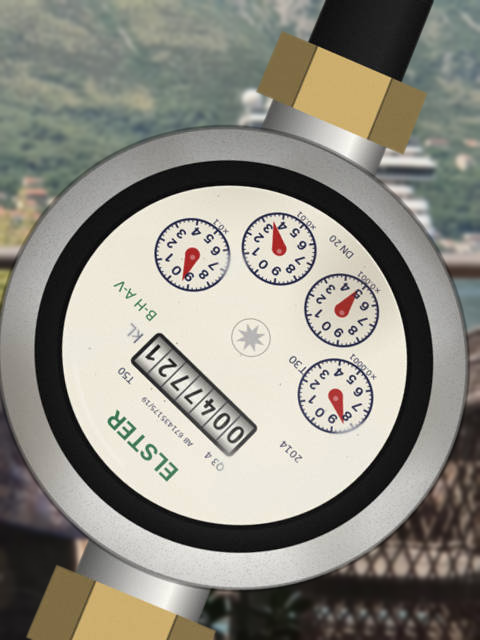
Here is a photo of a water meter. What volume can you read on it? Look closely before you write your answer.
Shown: 47720.9348 kL
